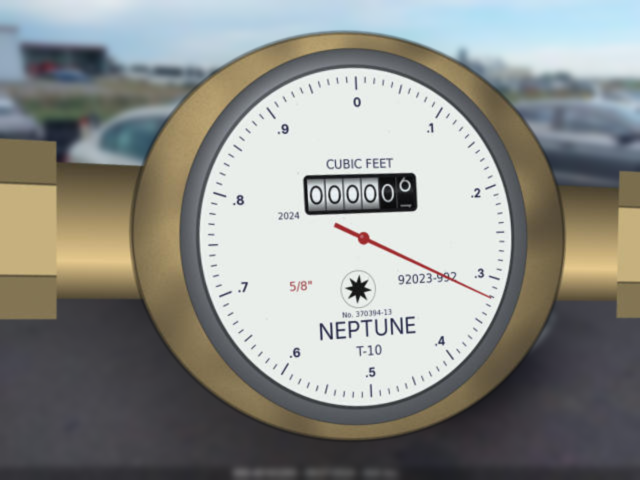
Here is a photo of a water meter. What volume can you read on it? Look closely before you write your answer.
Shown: 6.32 ft³
